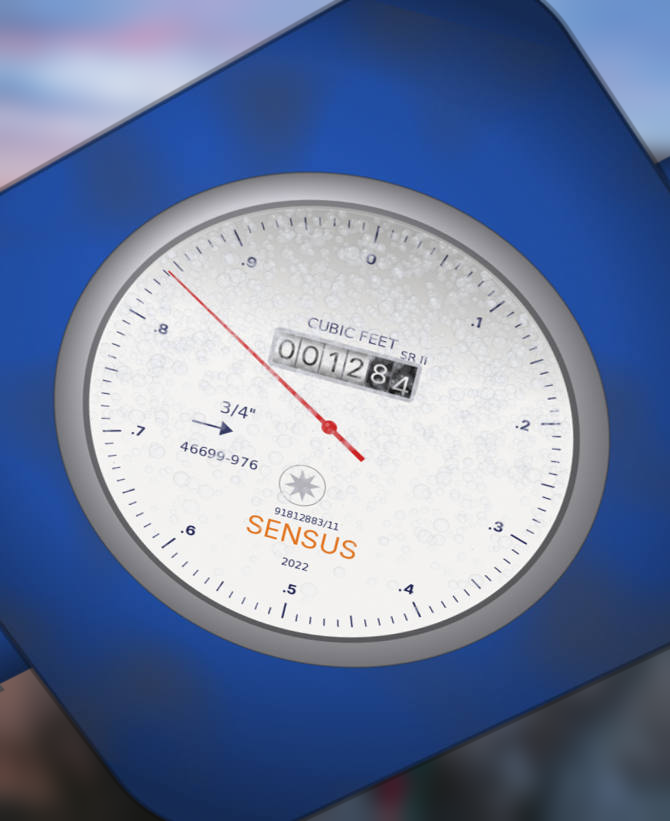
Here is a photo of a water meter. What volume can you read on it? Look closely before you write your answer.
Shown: 1283.84 ft³
